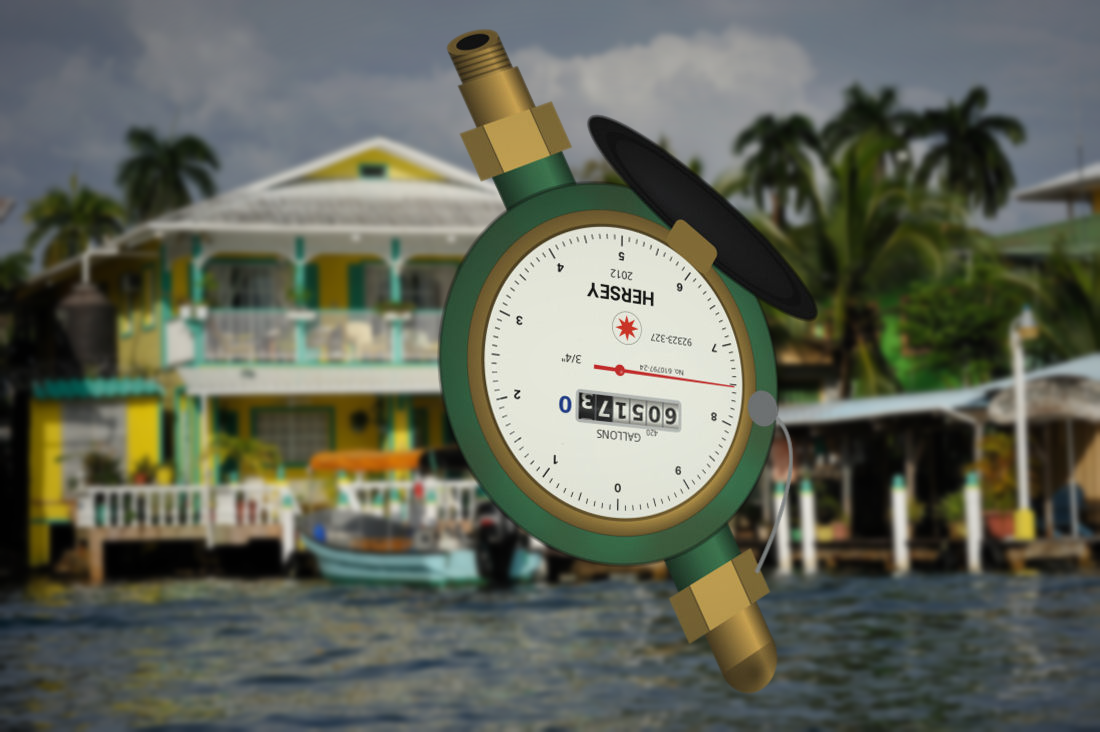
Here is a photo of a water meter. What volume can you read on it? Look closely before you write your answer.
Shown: 6051727.5 gal
